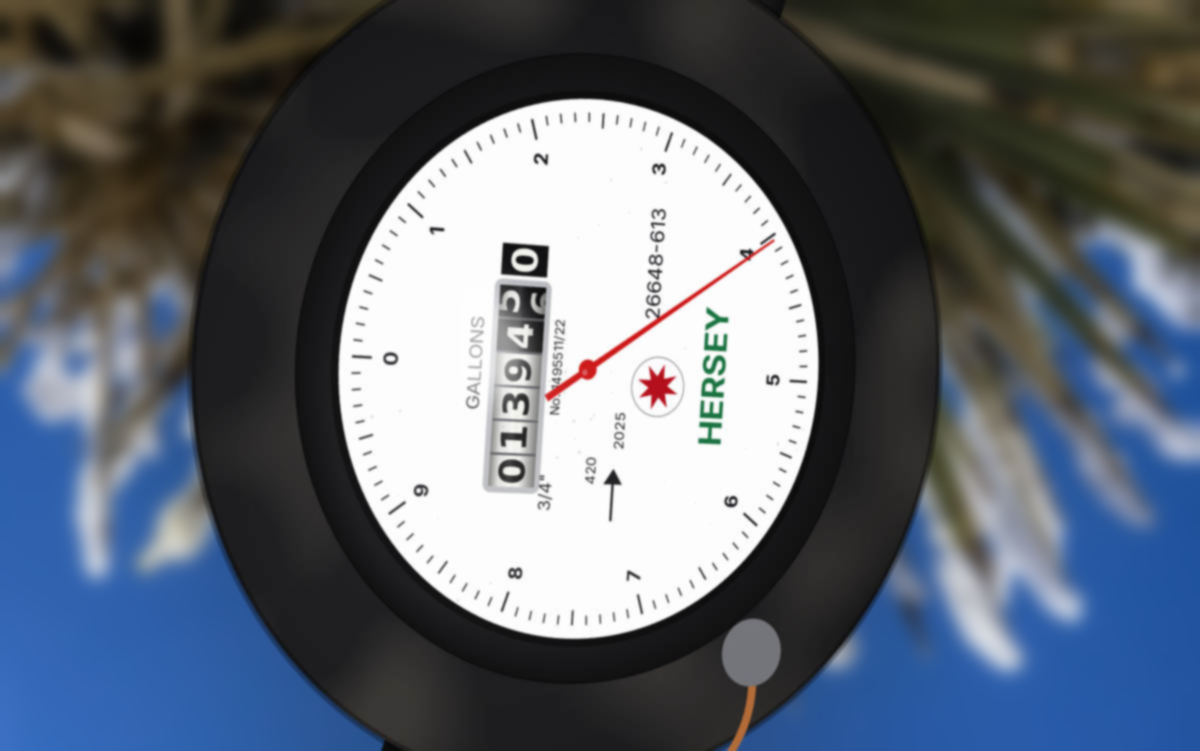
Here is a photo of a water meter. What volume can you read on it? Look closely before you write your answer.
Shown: 139454.0 gal
